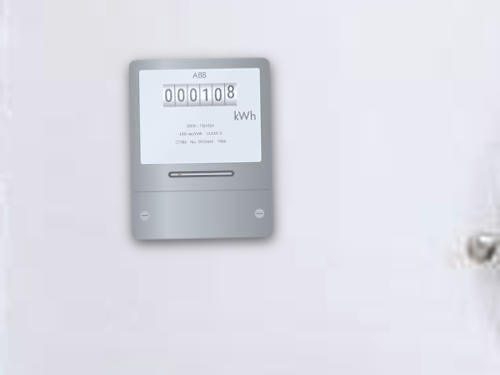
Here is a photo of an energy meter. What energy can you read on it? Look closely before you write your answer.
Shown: 108 kWh
